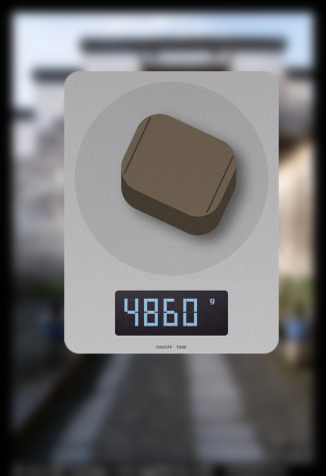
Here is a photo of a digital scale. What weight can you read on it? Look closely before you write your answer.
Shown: 4860 g
